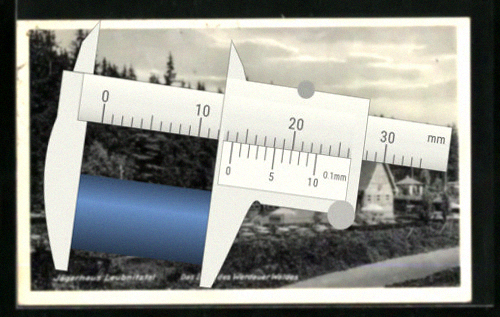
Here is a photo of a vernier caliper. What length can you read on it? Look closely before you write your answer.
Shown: 13.6 mm
